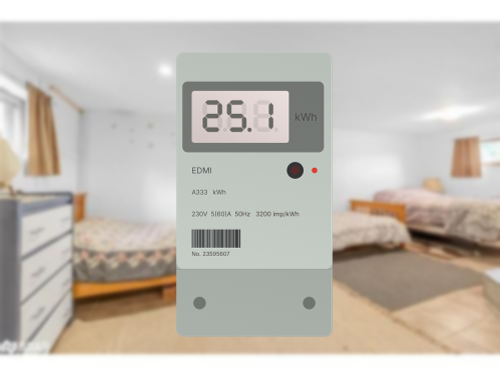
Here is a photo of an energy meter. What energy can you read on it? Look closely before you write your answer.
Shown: 25.1 kWh
